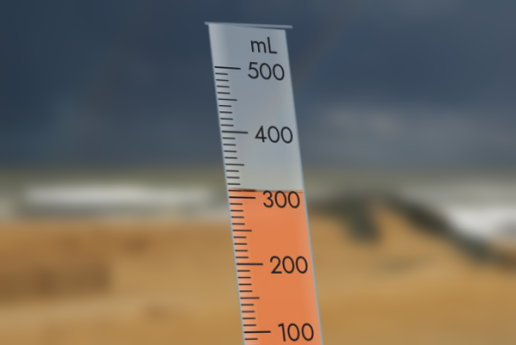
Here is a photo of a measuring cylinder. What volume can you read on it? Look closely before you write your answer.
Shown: 310 mL
